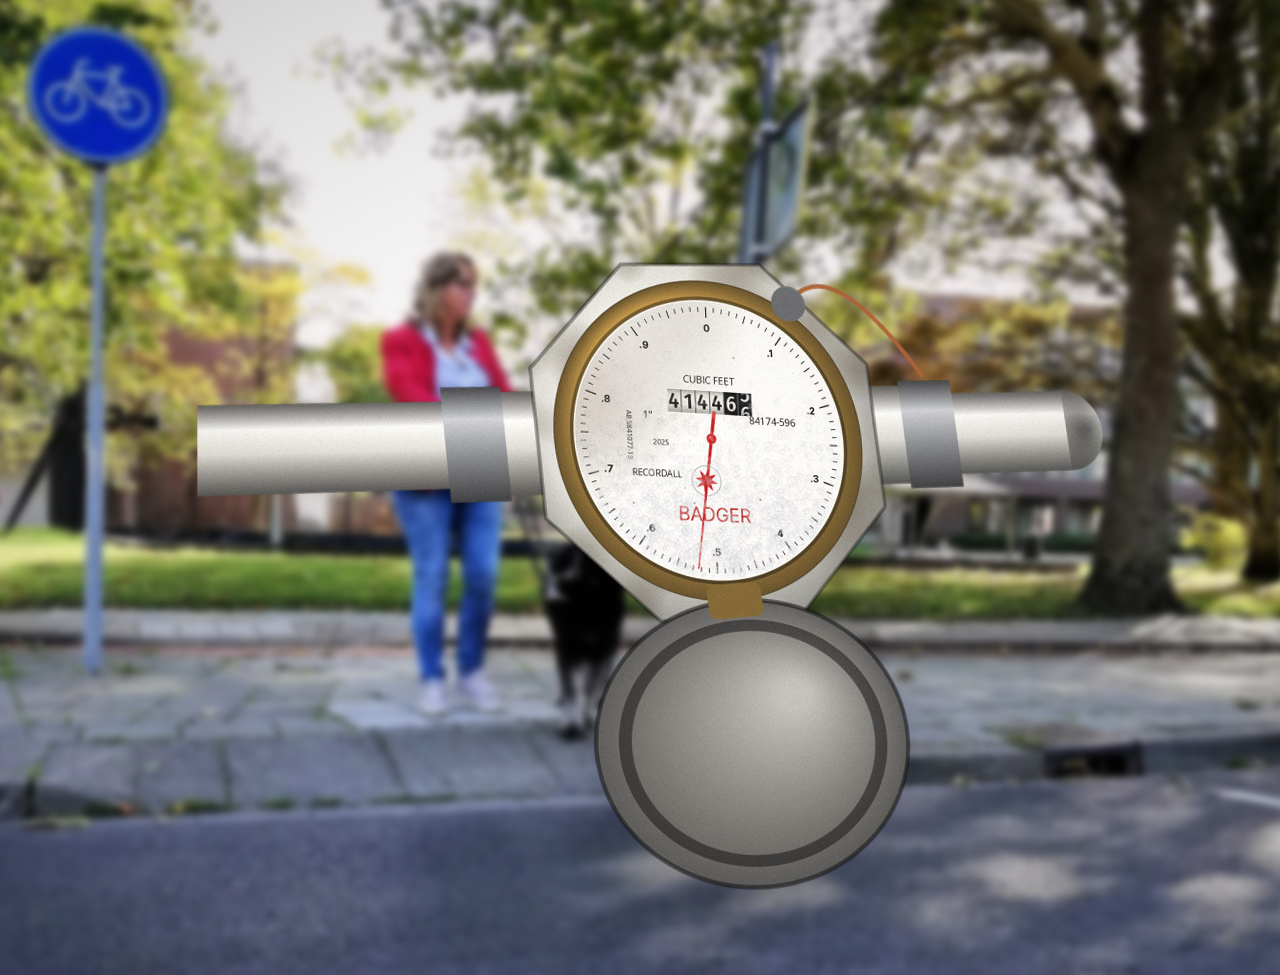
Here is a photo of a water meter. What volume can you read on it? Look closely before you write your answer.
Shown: 414465.52 ft³
